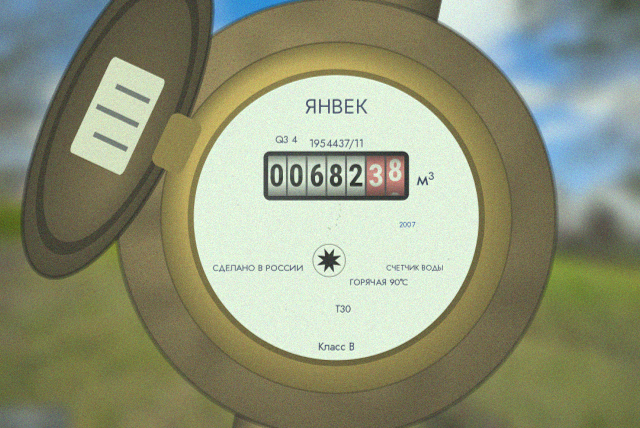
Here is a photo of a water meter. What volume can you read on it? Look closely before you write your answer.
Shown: 682.38 m³
